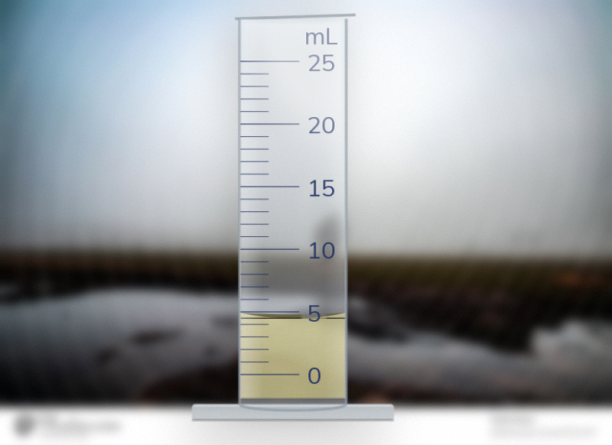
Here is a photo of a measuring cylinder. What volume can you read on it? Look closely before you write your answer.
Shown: 4.5 mL
